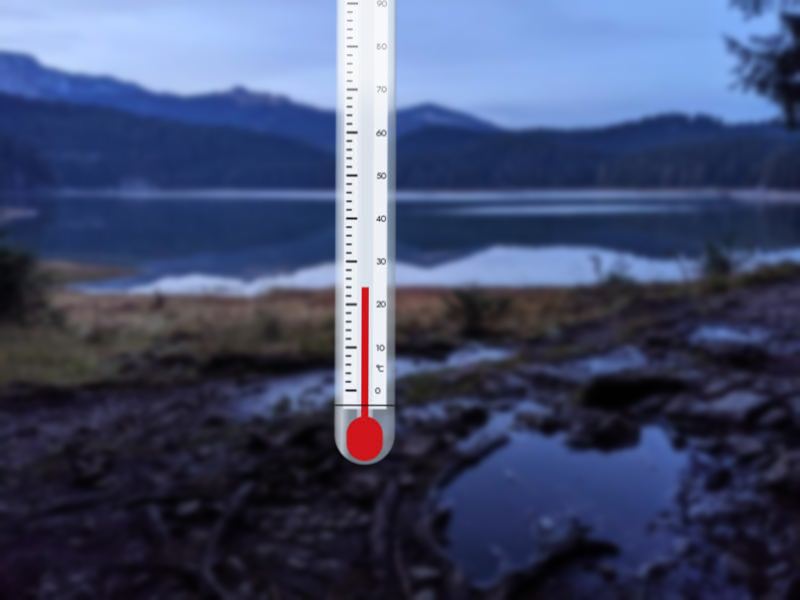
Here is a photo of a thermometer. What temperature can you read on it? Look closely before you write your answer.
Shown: 24 °C
